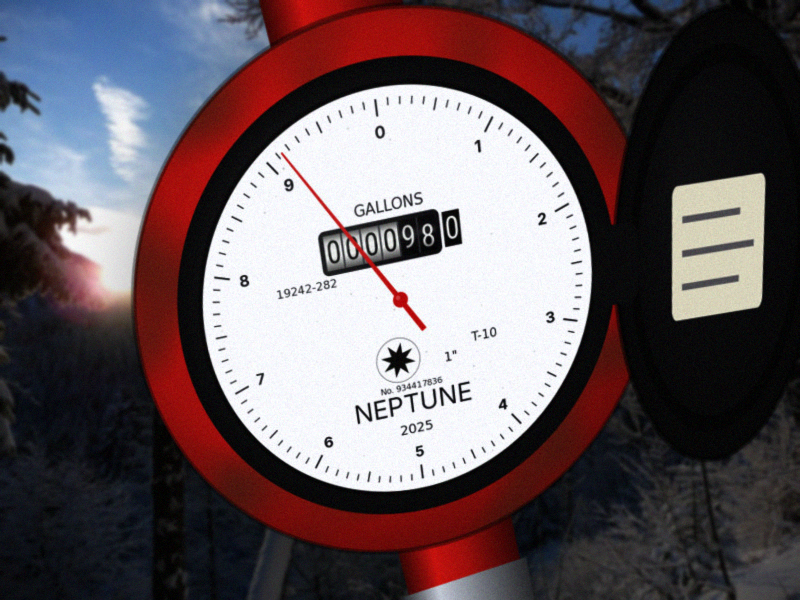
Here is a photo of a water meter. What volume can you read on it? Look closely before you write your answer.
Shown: 979.1 gal
